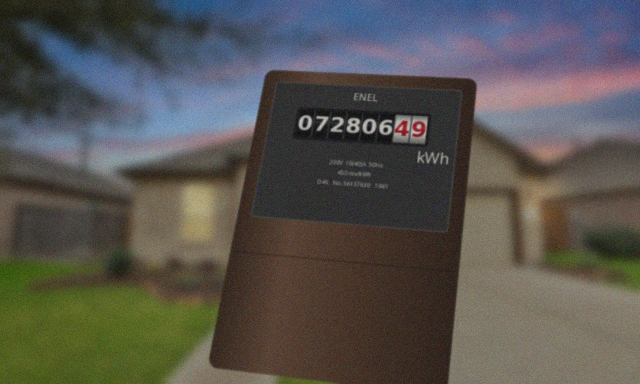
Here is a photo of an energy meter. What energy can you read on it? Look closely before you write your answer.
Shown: 72806.49 kWh
